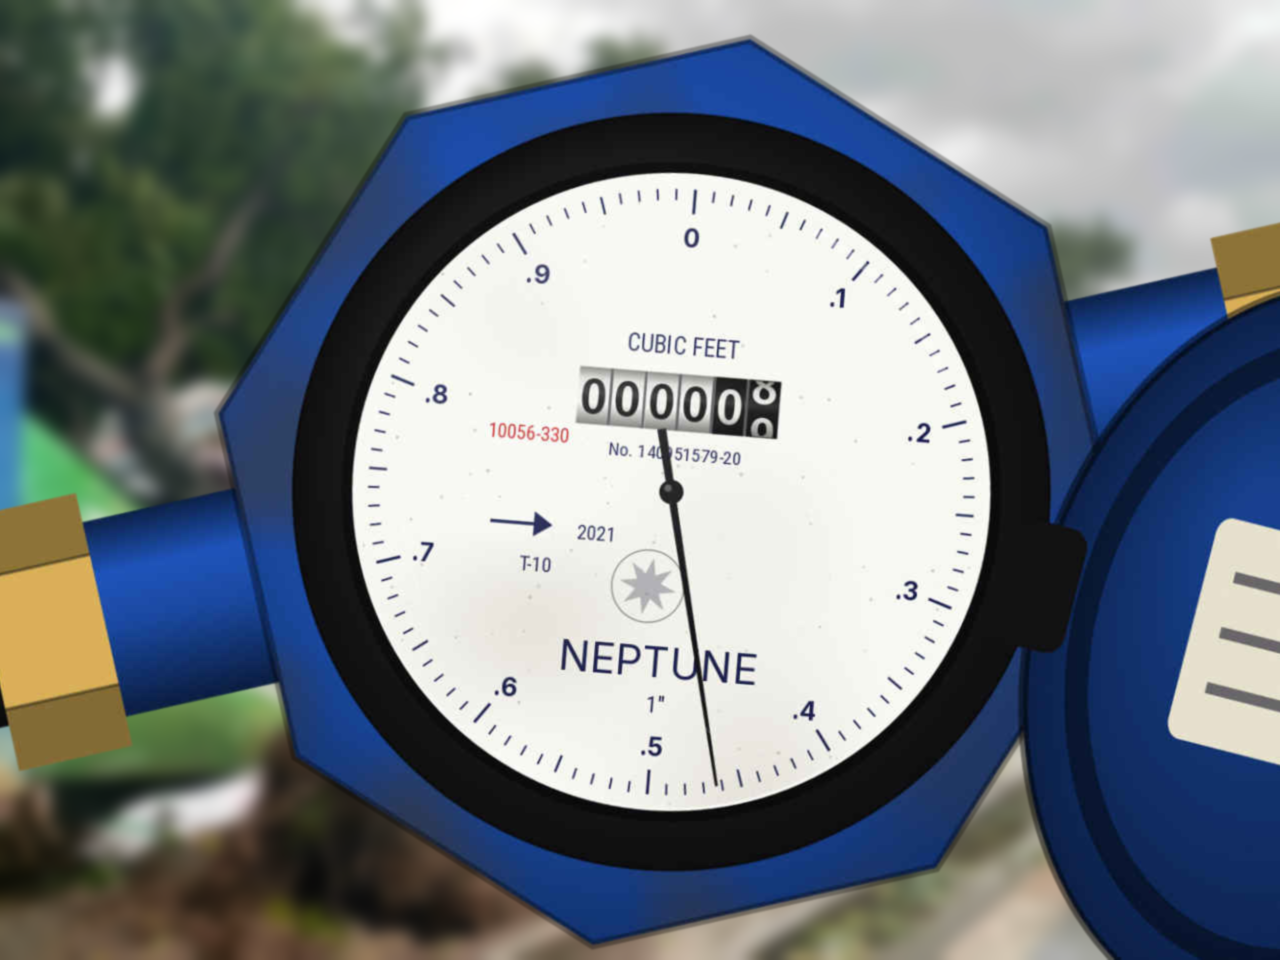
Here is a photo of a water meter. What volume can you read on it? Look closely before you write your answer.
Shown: 8.46 ft³
